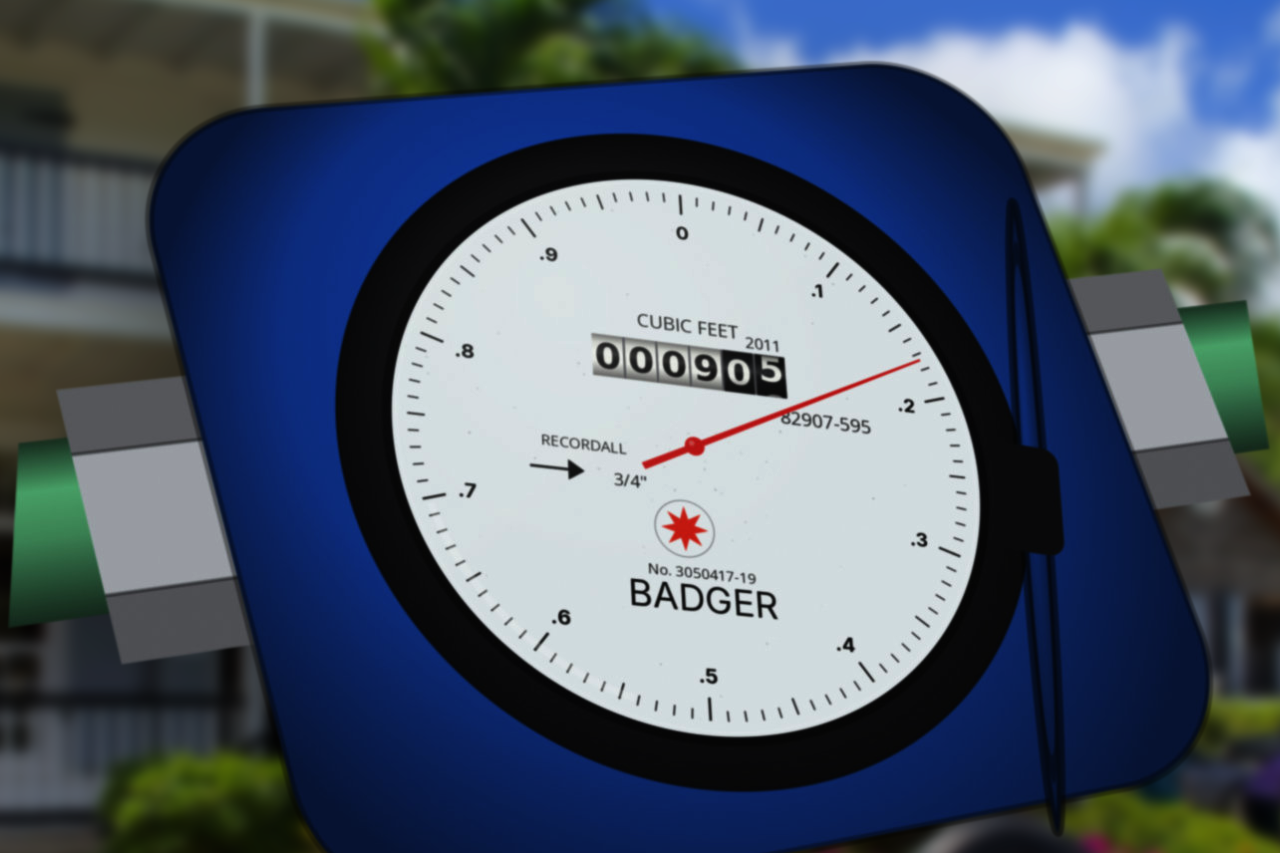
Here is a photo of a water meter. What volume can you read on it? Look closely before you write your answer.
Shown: 905.17 ft³
